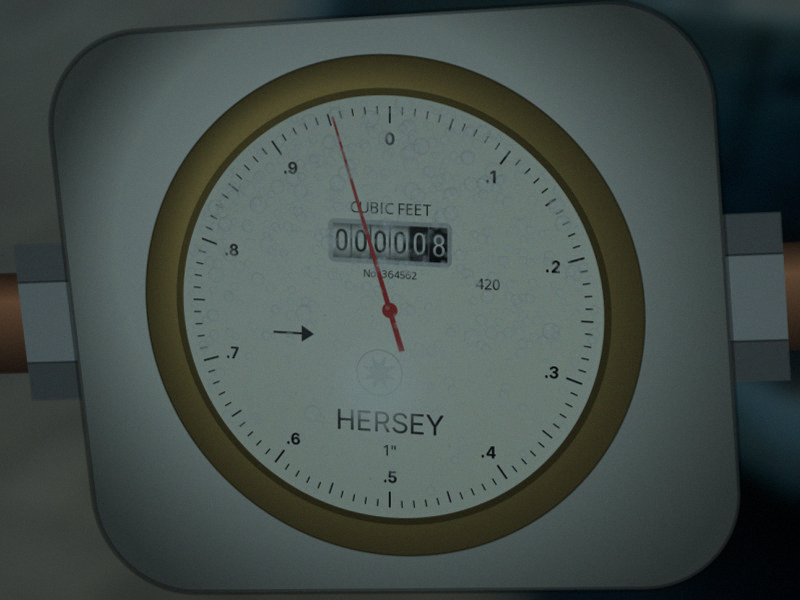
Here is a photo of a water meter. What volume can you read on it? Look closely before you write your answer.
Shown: 7.95 ft³
